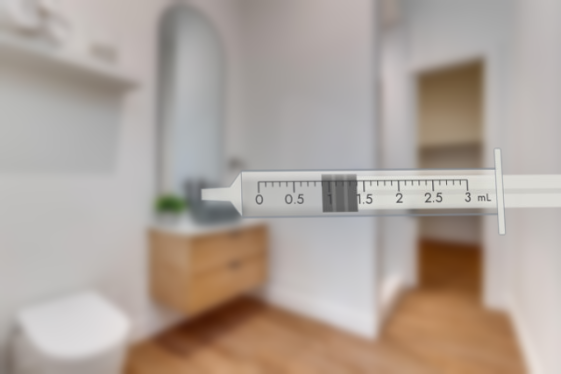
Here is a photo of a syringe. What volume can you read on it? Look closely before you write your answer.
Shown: 0.9 mL
